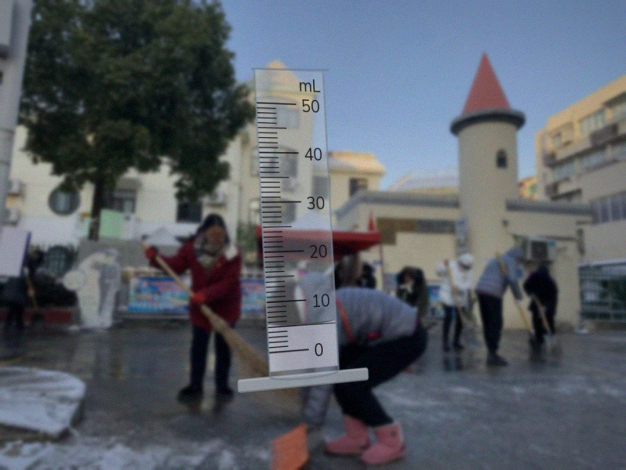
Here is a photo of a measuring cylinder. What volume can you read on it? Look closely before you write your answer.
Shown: 5 mL
